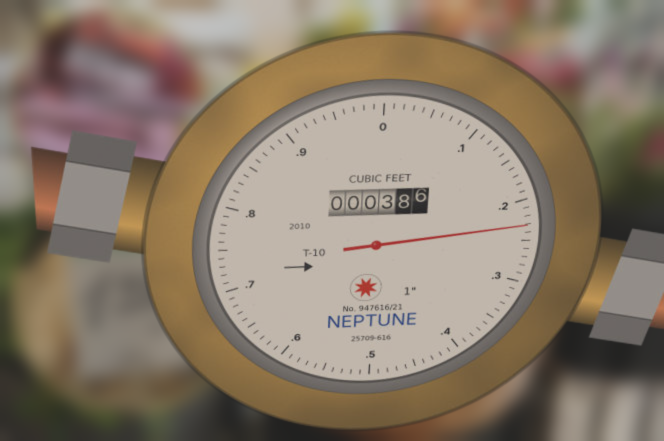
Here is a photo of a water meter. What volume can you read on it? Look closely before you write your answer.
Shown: 386.23 ft³
